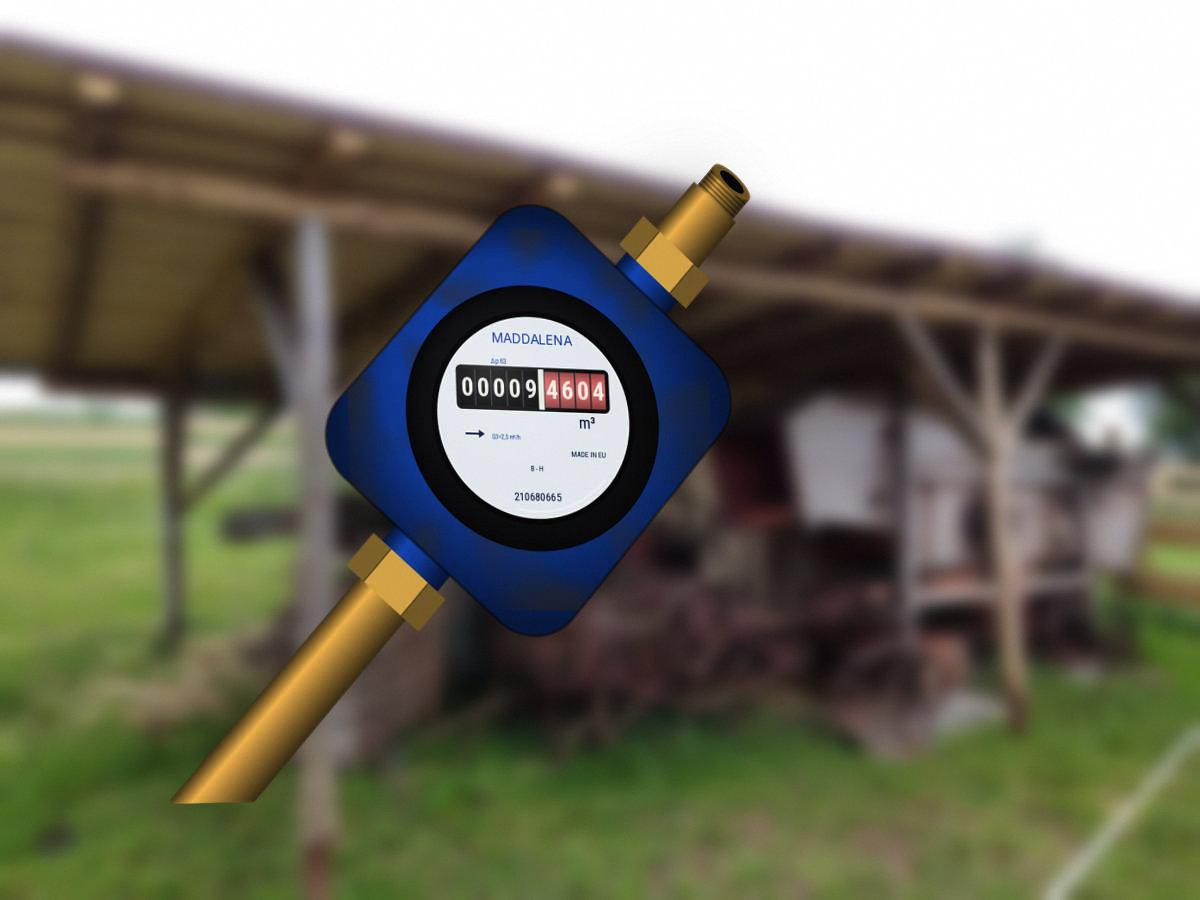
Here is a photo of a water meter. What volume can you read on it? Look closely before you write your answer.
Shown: 9.4604 m³
